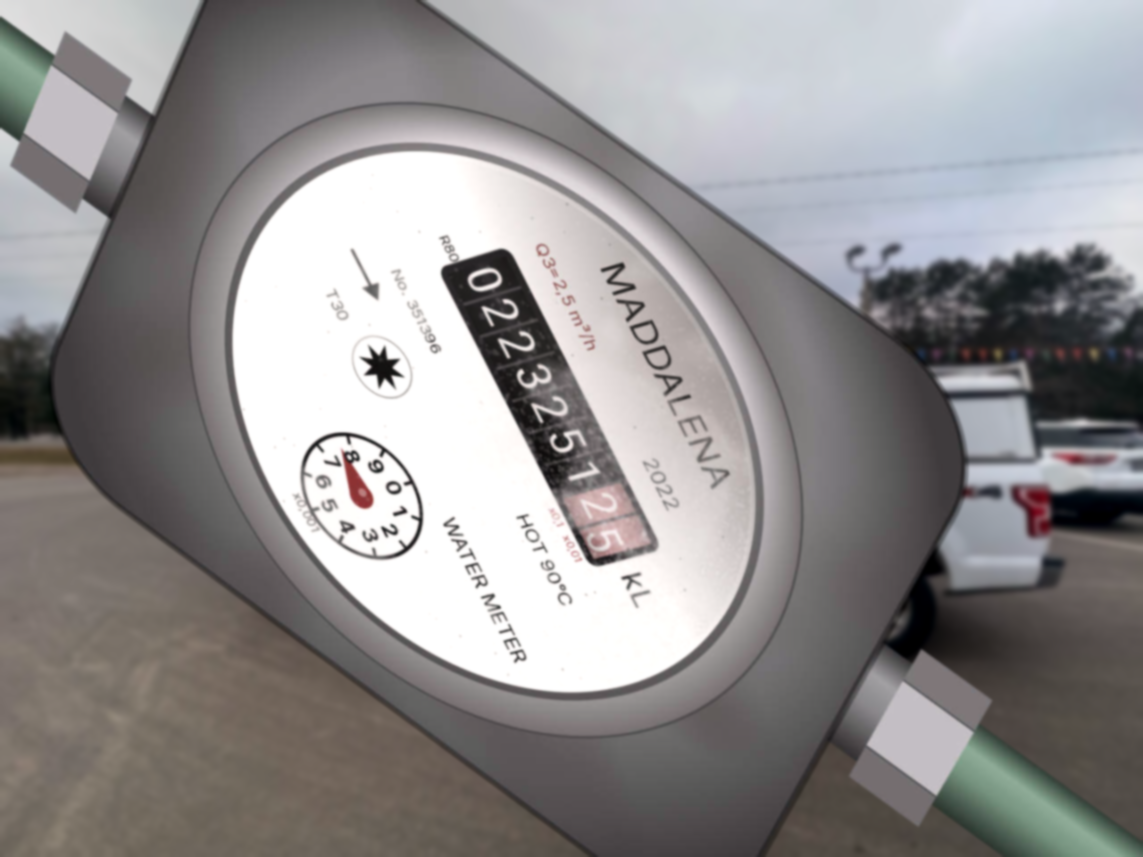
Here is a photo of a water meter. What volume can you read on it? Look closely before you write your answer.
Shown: 223251.247 kL
